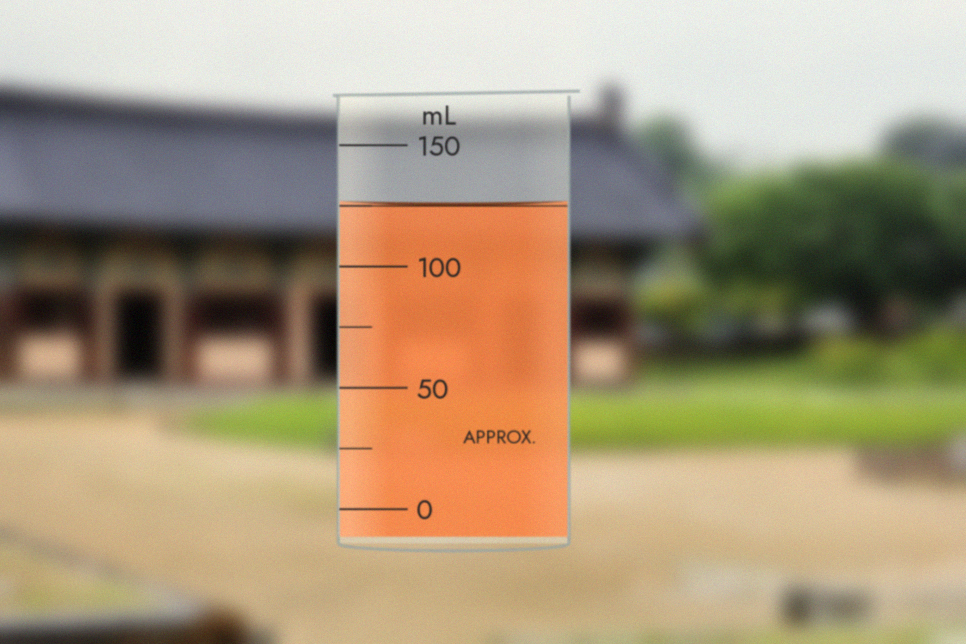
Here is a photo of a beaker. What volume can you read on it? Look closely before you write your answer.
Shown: 125 mL
